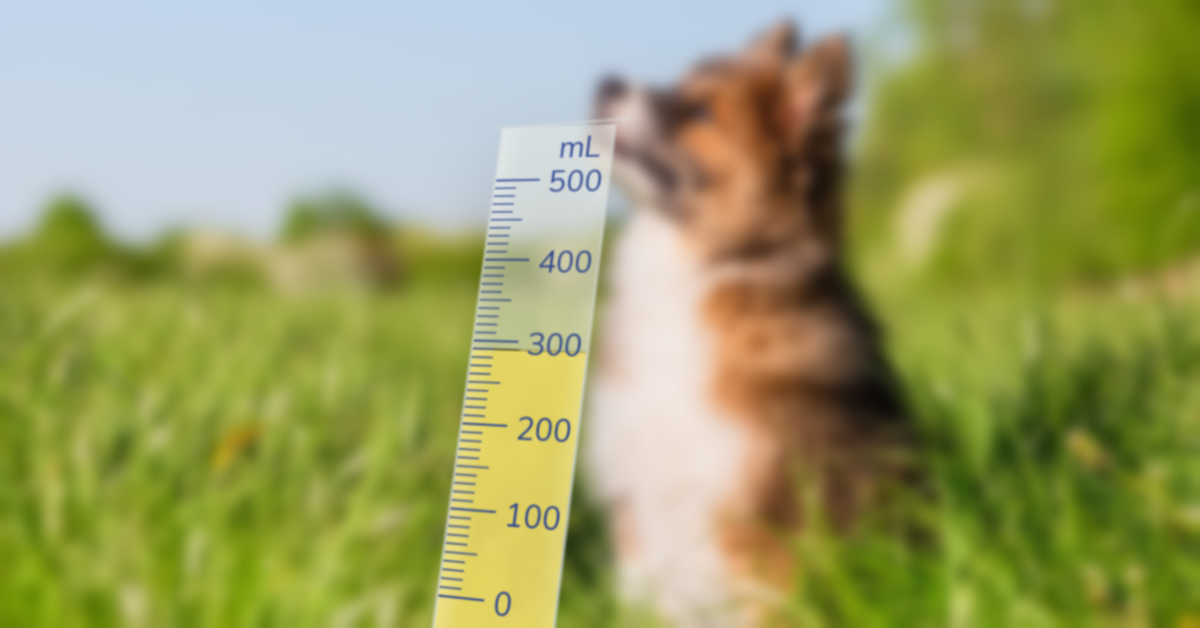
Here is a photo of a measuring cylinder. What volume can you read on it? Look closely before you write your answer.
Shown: 290 mL
